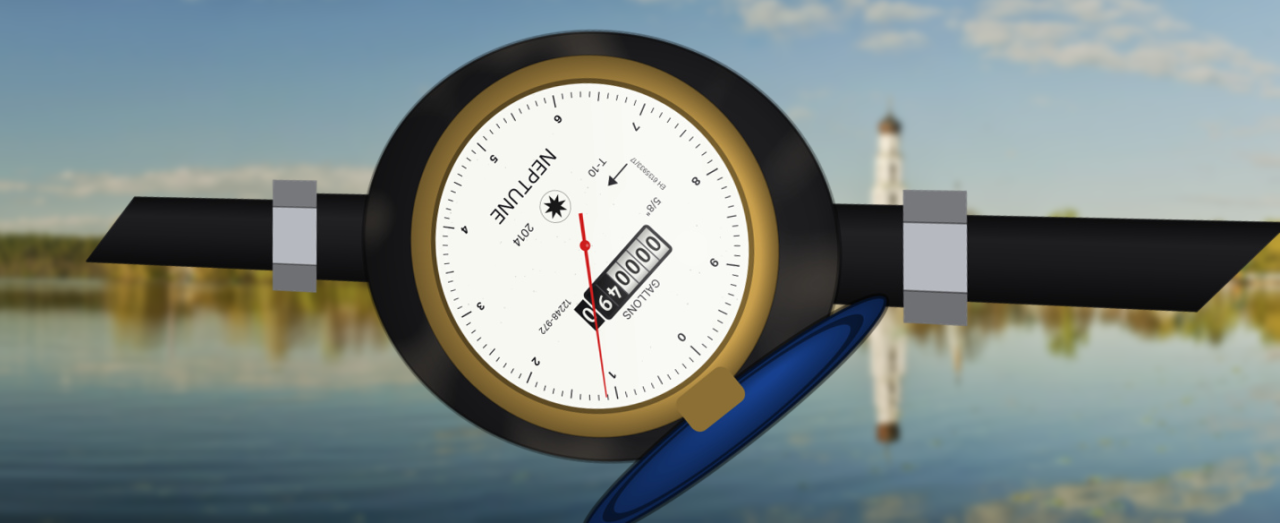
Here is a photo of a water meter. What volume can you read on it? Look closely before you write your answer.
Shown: 491.1 gal
